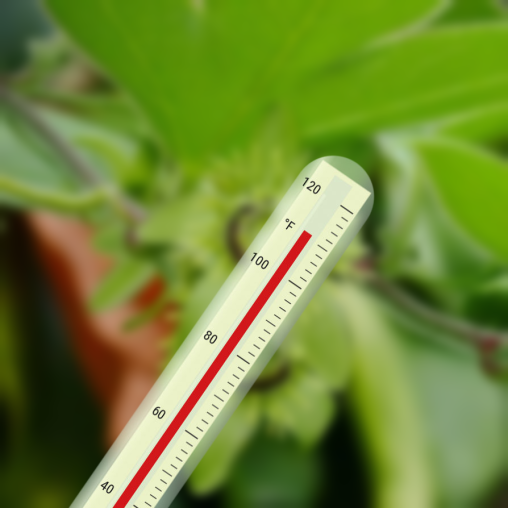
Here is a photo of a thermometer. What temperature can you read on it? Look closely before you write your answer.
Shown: 111 °F
